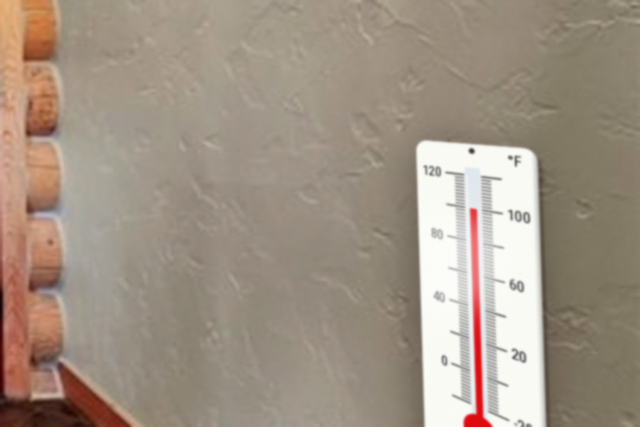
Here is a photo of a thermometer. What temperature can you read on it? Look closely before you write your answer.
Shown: 100 °F
